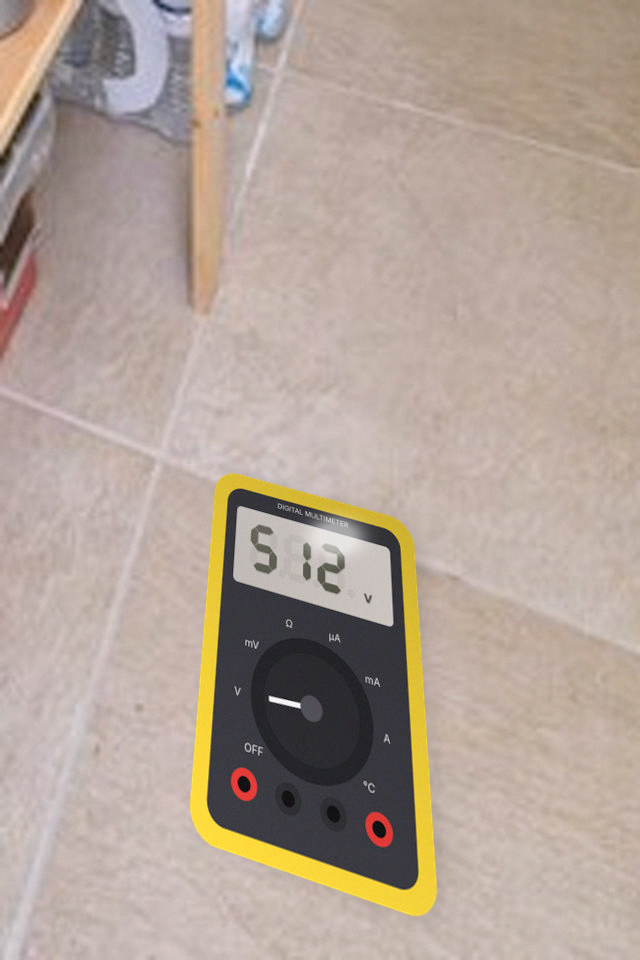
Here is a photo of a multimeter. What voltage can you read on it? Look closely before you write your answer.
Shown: 512 V
